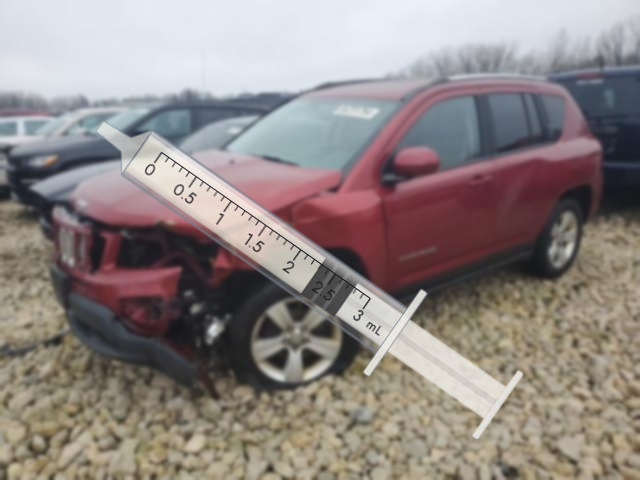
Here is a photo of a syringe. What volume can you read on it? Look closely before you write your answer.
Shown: 2.3 mL
